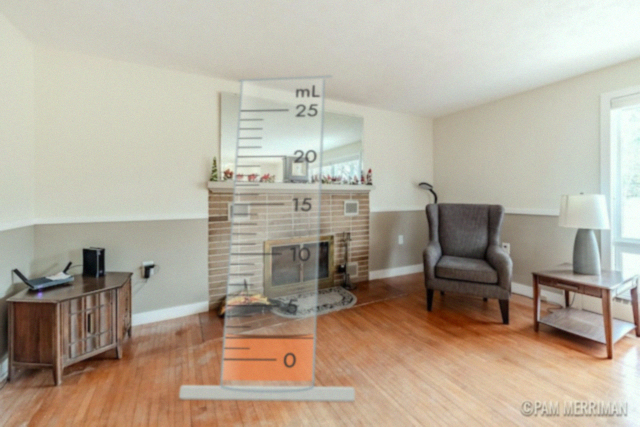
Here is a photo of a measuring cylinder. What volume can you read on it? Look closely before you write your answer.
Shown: 2 mL
